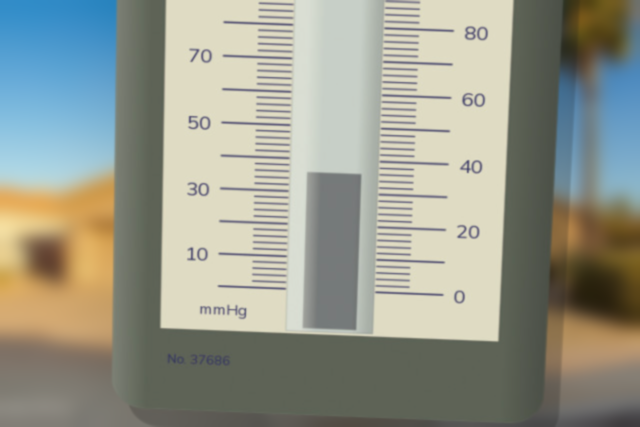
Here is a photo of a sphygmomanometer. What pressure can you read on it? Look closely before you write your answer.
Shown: 36 mmHg
